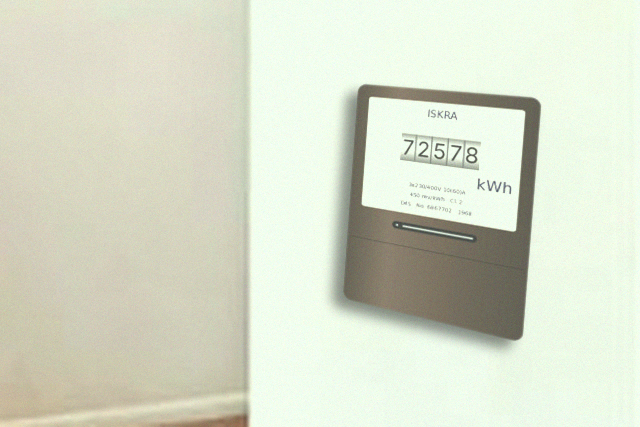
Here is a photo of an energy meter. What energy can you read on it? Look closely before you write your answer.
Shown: 72578 kWh
